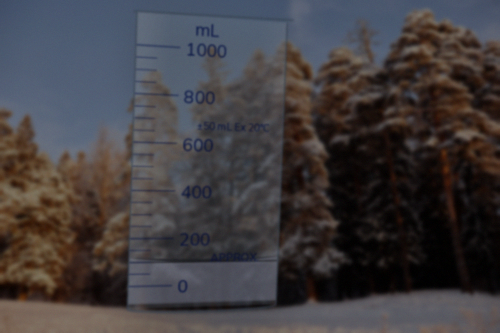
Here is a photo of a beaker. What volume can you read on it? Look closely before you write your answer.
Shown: 100 mL
